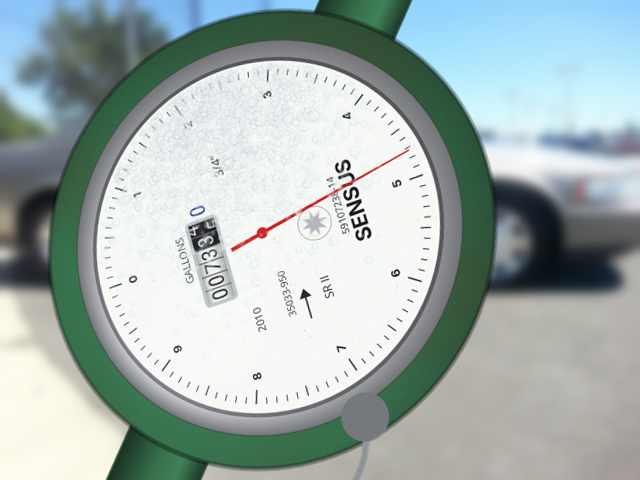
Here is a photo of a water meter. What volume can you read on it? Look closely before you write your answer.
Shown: 73344.7 gal
